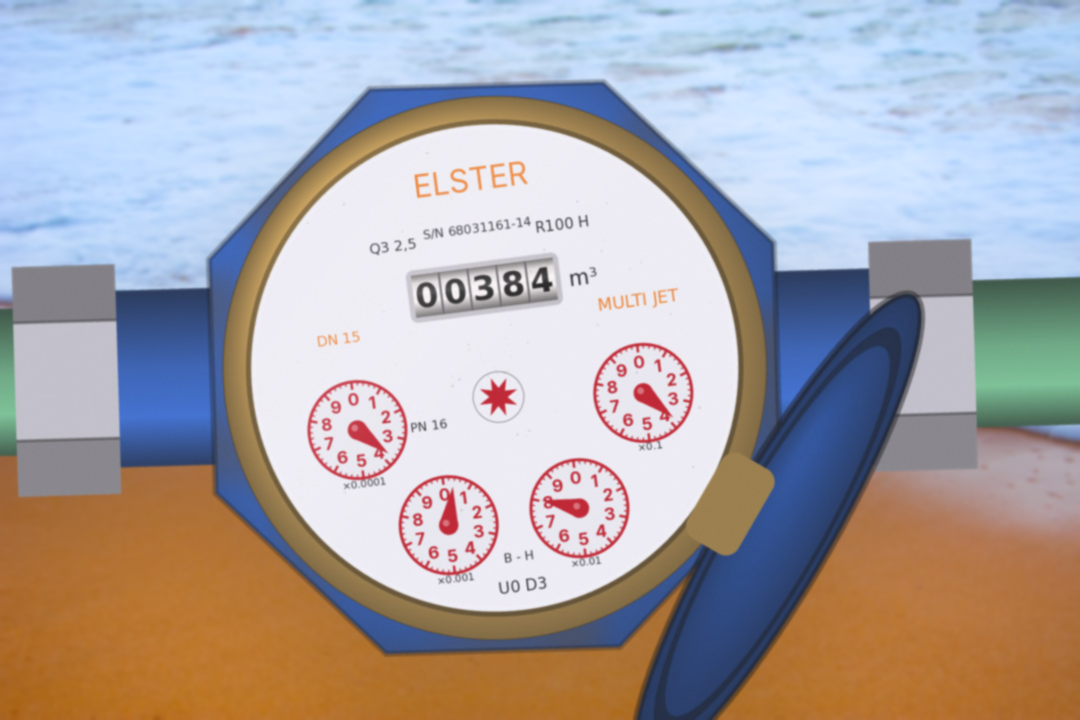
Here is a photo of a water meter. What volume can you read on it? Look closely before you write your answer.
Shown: 384.3803 m³
